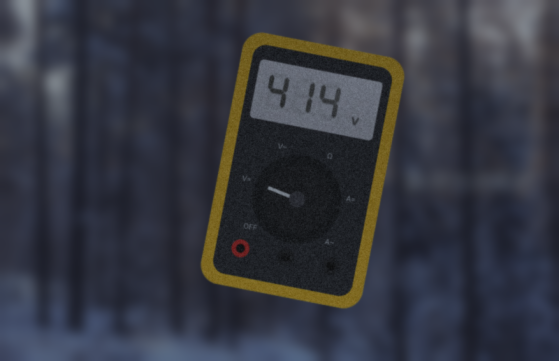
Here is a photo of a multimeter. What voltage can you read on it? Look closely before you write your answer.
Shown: 414 V
